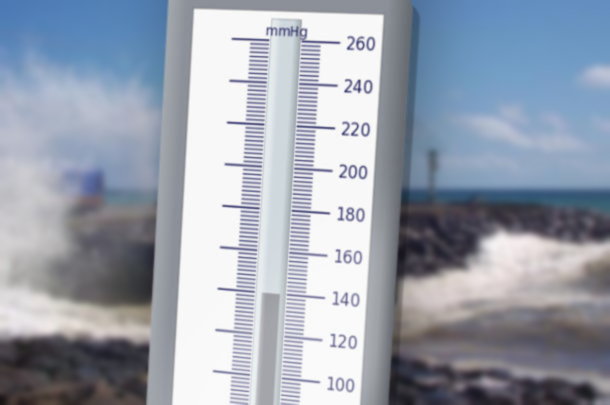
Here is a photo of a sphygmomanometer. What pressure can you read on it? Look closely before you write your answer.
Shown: 140 mmHg
